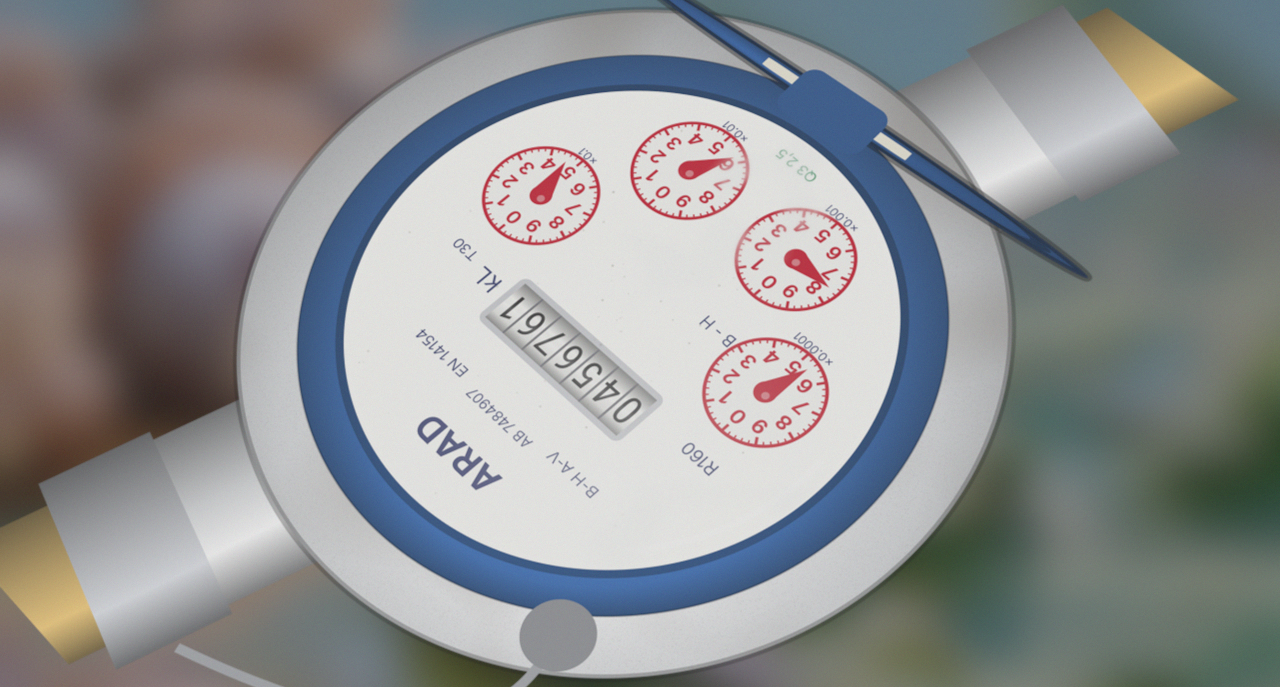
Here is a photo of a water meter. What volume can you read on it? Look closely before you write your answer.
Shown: 456761.4575 kL
